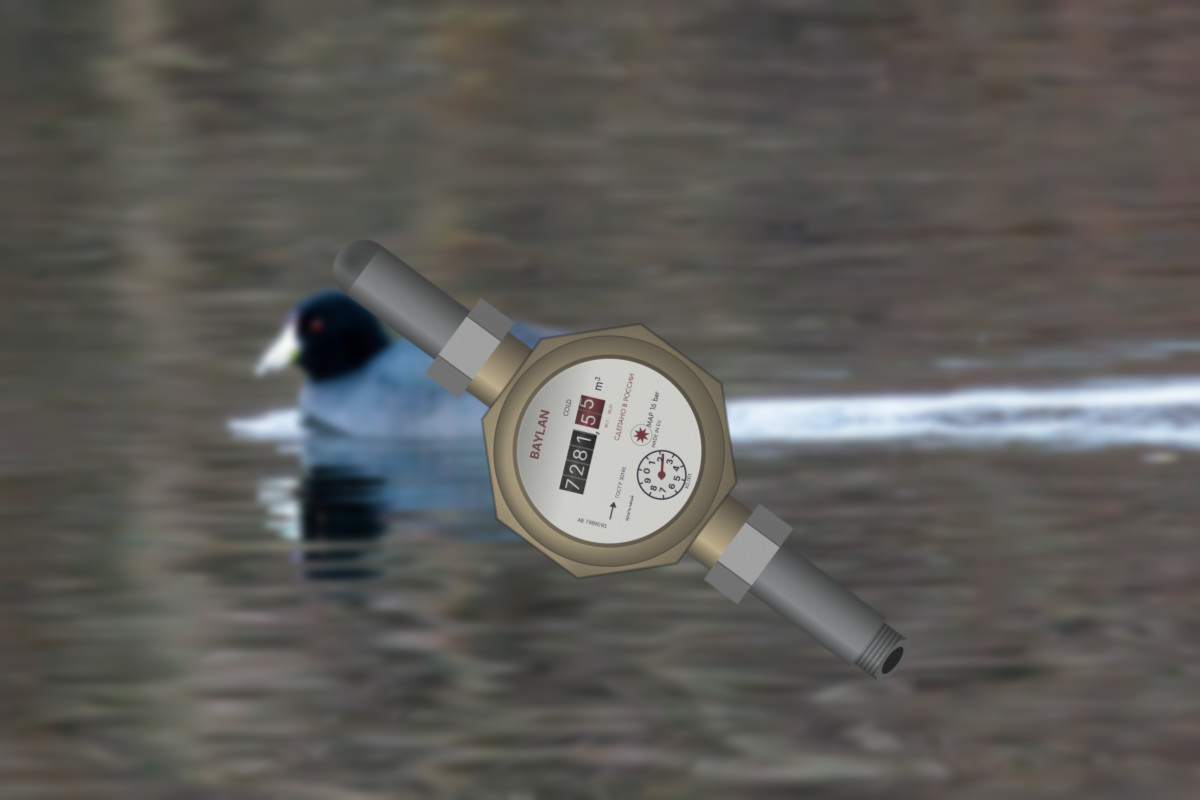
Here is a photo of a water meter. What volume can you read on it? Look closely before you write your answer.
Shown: 7281.552 m³
